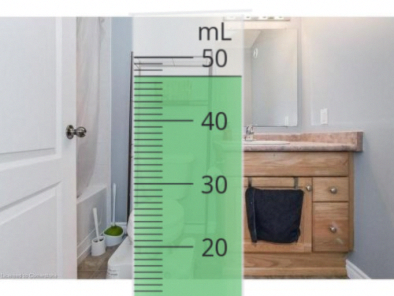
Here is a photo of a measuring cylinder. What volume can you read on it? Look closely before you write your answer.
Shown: 47 mL
